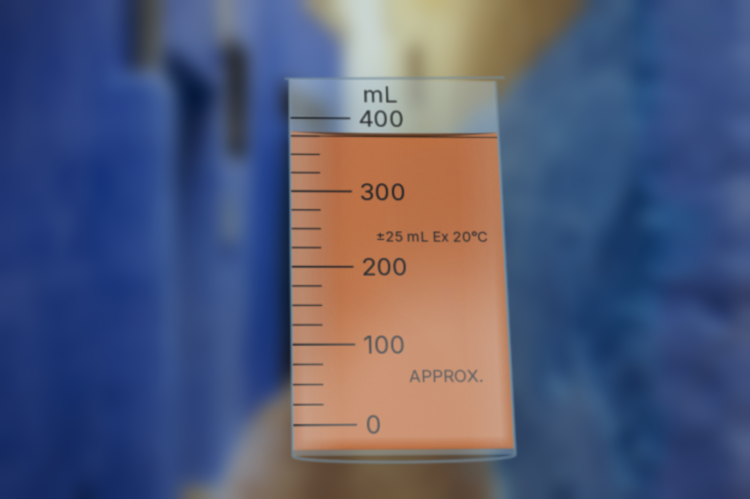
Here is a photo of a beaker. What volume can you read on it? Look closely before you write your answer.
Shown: 375 mL
